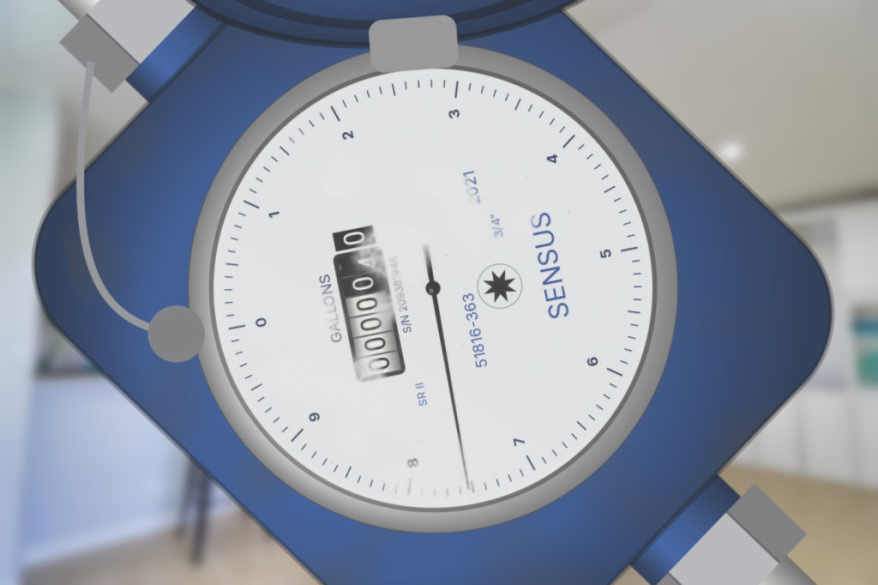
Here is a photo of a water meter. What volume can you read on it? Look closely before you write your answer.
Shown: 37.5 gal
